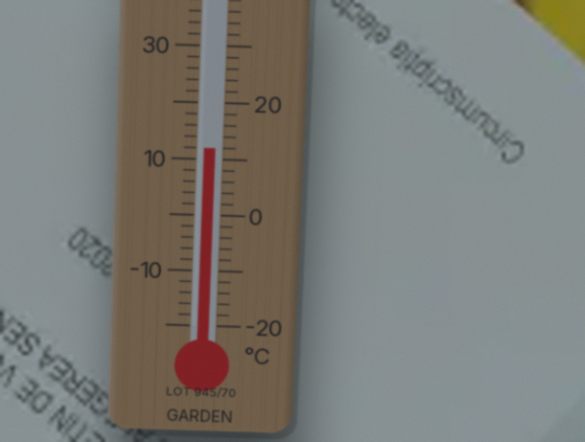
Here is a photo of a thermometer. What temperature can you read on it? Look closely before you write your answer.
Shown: 12 °C
